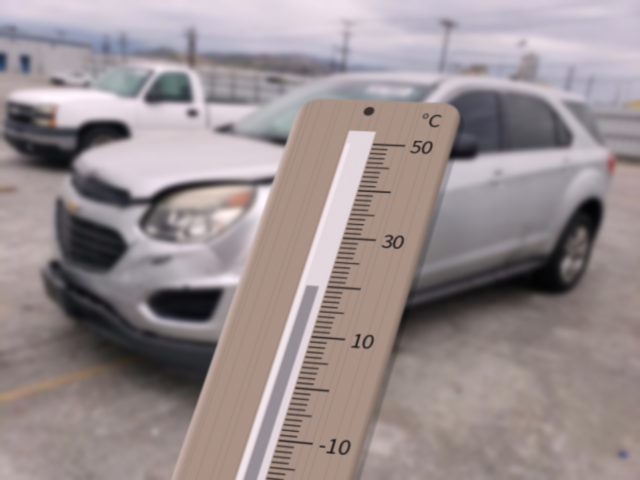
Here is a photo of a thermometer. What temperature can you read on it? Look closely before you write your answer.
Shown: 20 °C
